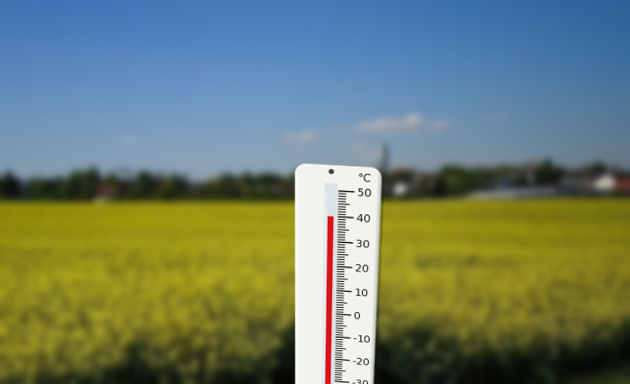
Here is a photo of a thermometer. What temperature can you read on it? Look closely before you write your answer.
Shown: 40 °C
